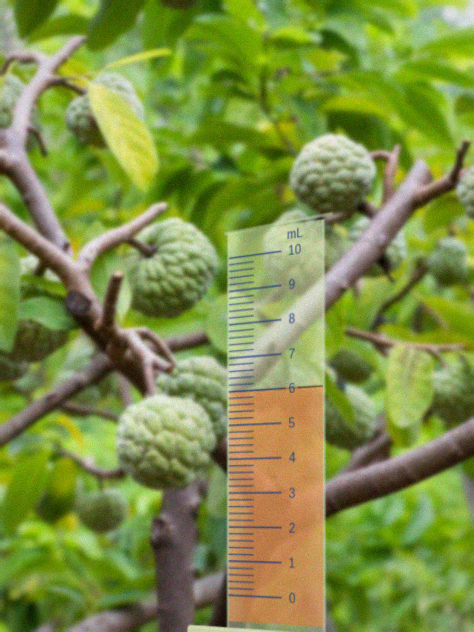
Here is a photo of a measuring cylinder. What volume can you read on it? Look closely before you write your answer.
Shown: 6 mL
